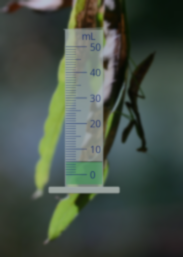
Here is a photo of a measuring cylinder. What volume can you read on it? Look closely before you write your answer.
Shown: 5 mL
